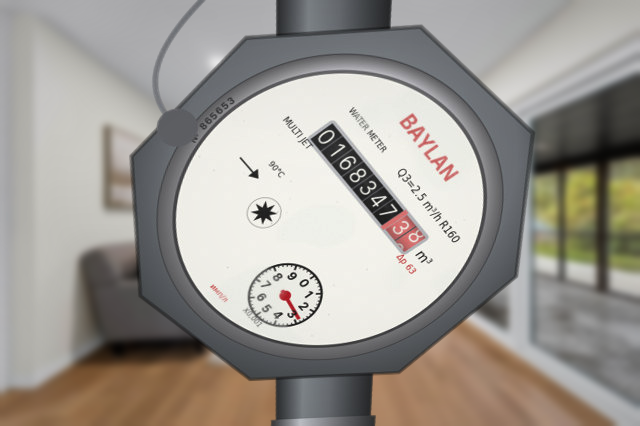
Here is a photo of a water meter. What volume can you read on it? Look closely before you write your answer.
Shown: 168347.382 m³
